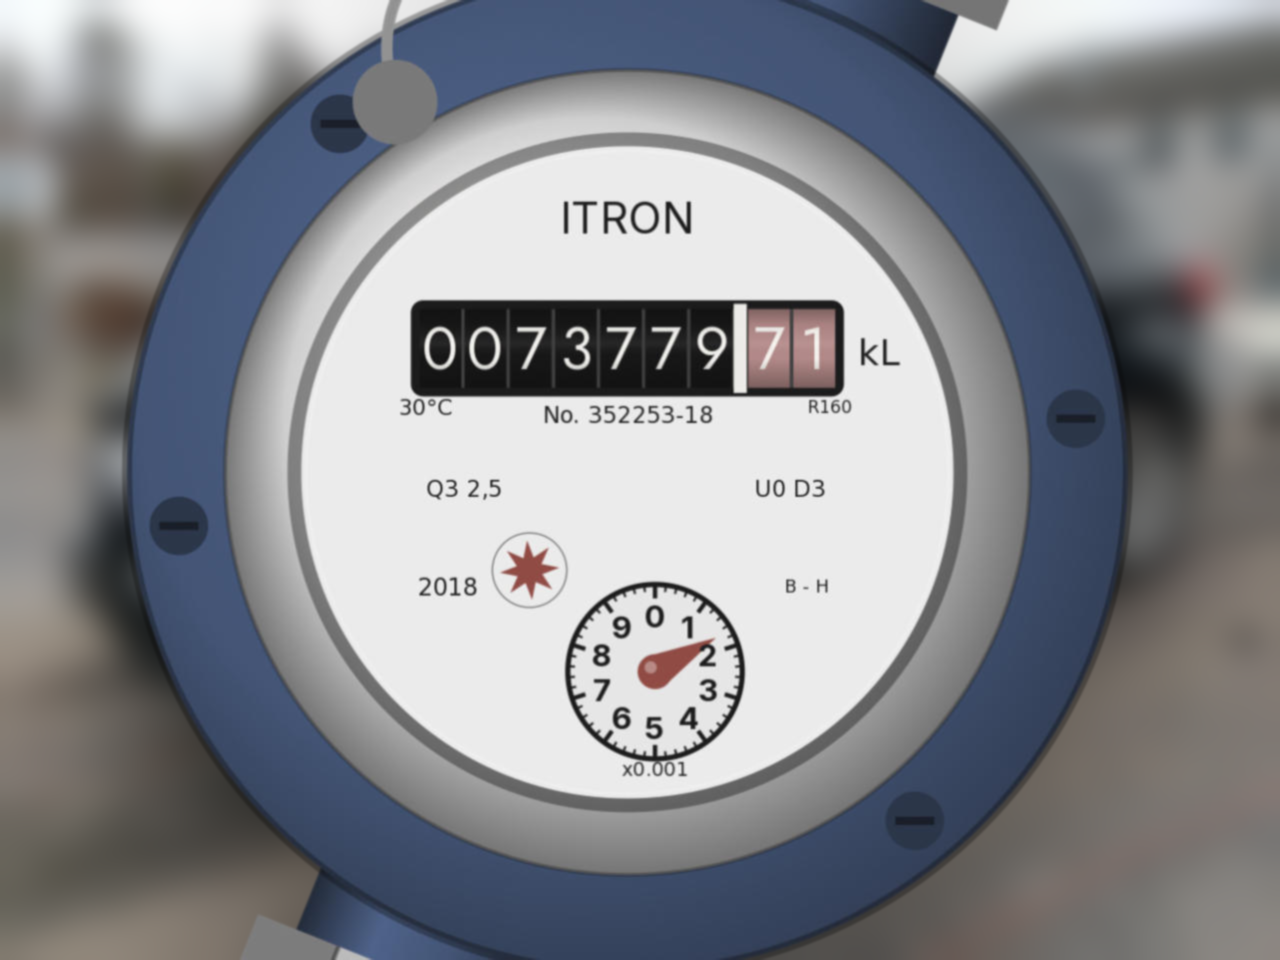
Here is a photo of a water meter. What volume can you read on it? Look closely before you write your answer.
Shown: 73779.711 kL
